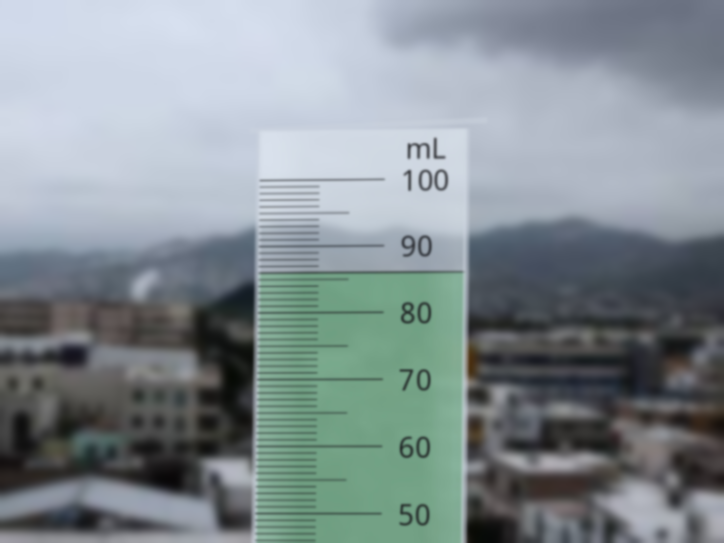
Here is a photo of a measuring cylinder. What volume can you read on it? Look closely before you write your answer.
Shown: 86 mL
